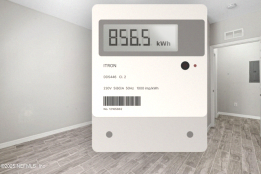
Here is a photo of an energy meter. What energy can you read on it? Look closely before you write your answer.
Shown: 856.5 kWh
